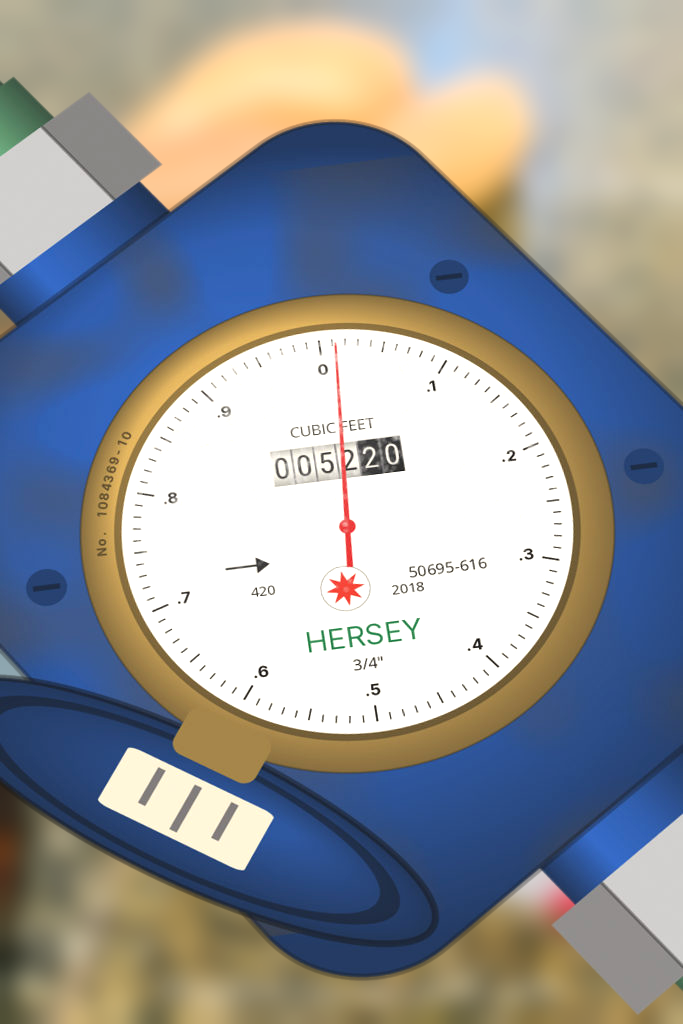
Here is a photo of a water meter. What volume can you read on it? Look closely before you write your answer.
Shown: 5220.01 ft³
